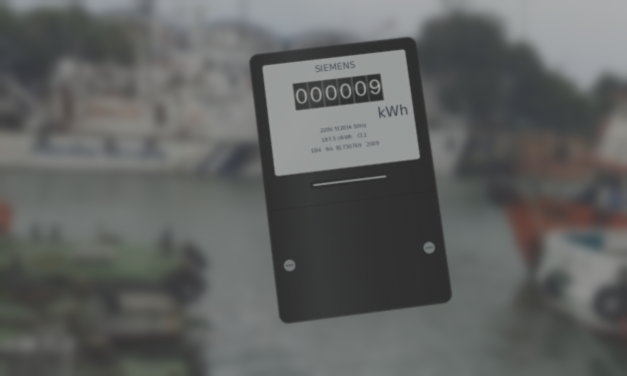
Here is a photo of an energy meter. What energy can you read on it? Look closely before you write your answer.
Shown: 9 kWh
